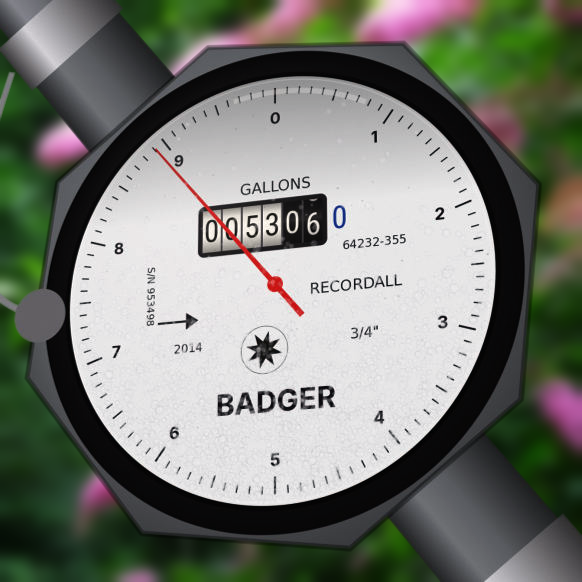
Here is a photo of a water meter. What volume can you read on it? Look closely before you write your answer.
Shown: 53058.9 gal
